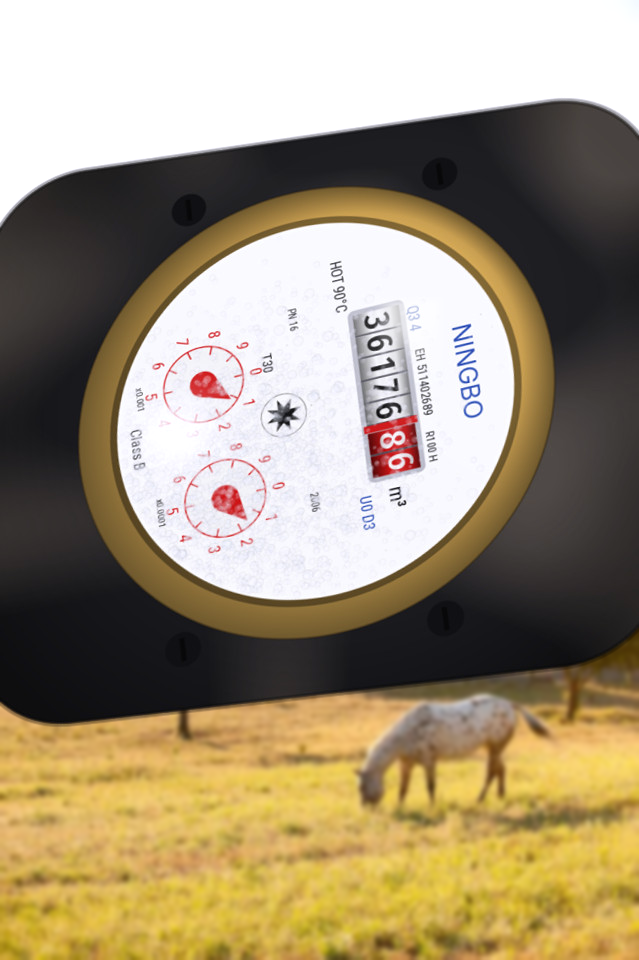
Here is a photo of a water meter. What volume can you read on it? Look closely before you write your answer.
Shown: 36176.8611 m³
